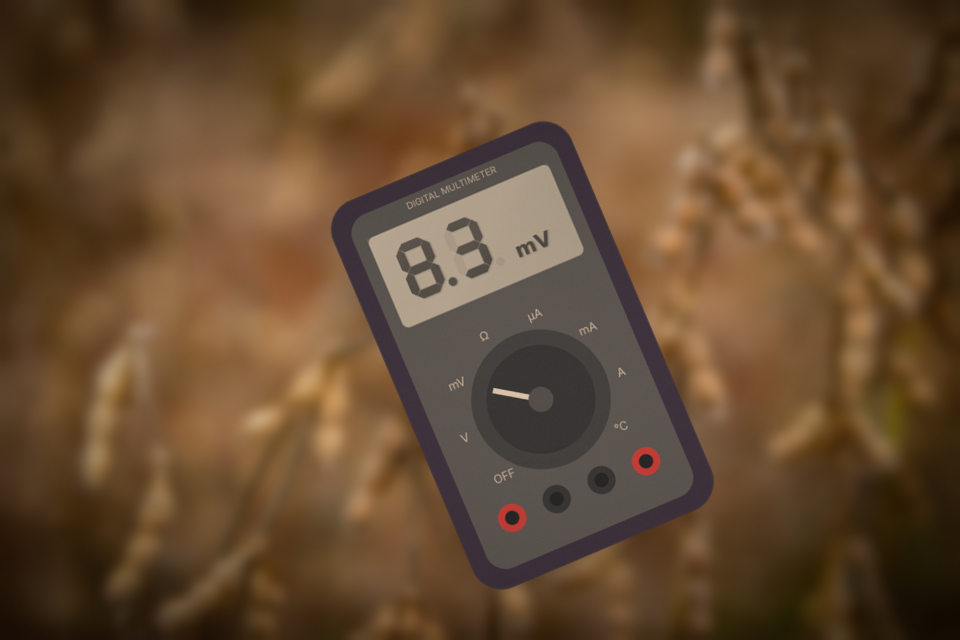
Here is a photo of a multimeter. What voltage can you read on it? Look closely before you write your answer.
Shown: 8.3 mV
